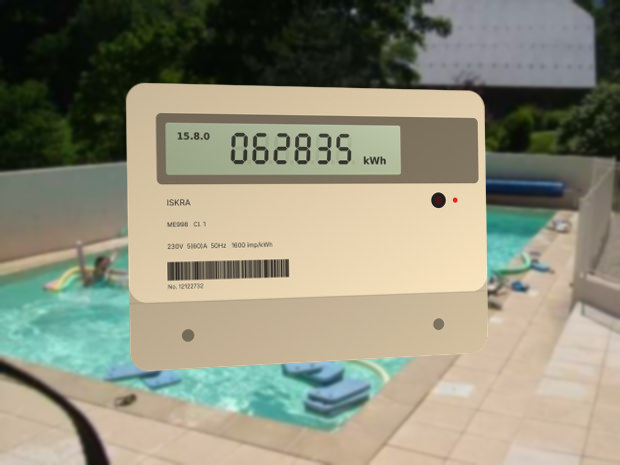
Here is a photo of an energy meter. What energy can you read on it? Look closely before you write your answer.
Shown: 62835 kWh
